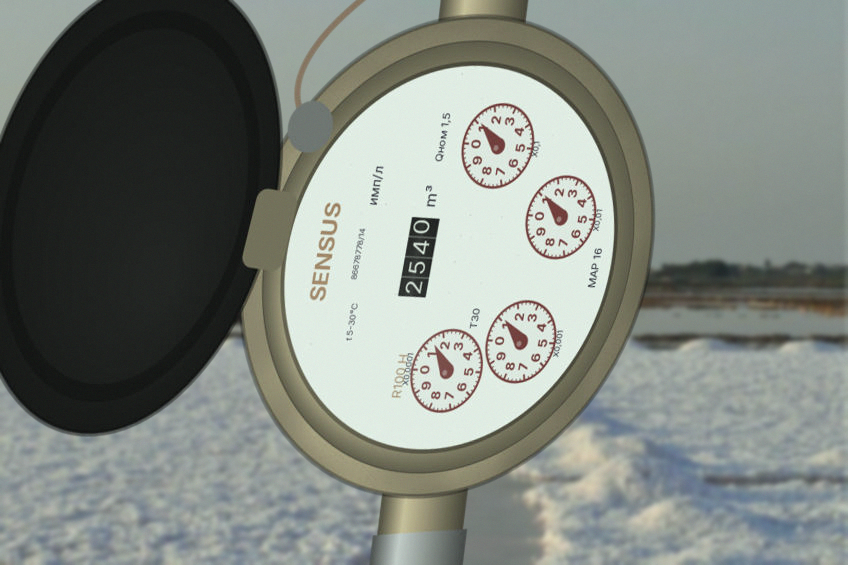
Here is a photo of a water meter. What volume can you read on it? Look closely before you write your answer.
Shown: 2540.1111 m³
